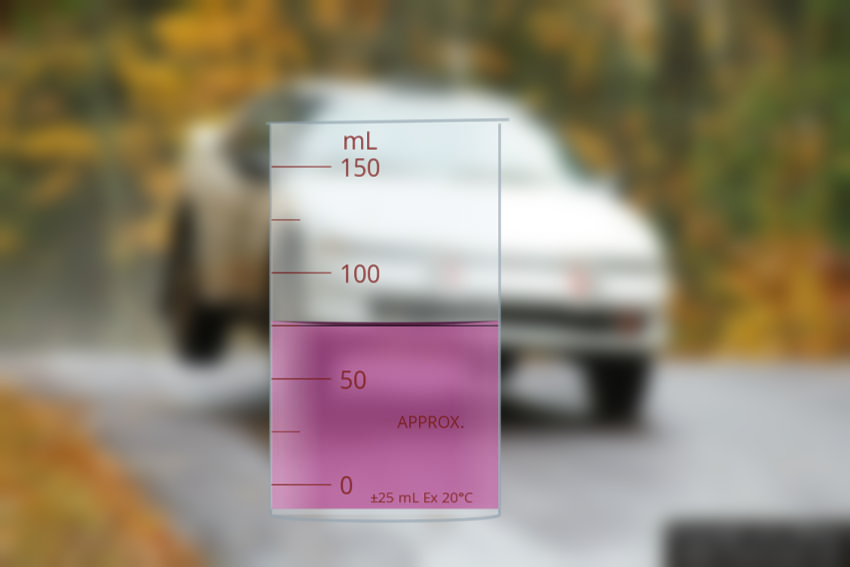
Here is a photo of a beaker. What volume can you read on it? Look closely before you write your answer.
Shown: 75 mL
